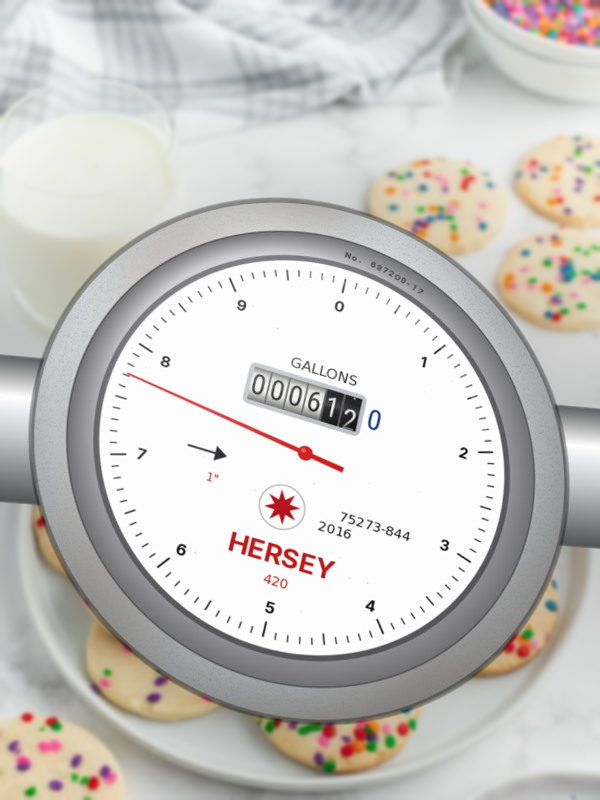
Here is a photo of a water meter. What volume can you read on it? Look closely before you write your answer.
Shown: 6117.7 gal
